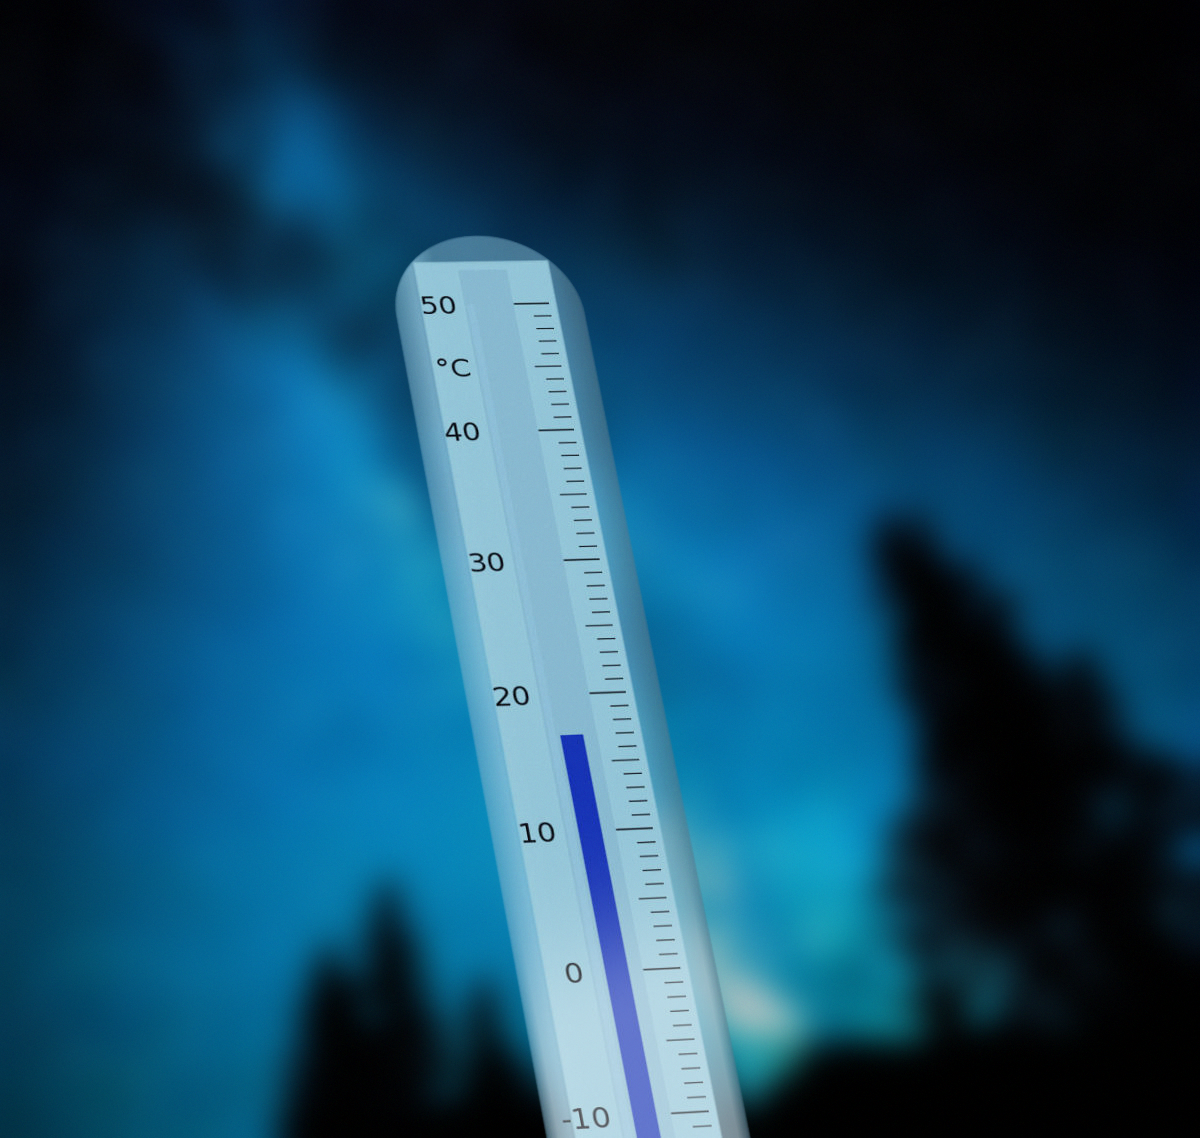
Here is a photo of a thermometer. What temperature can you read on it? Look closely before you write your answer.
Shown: 17 °C
